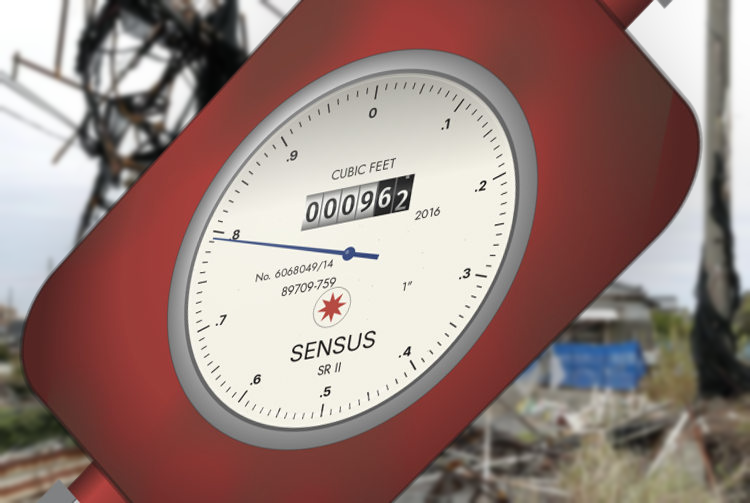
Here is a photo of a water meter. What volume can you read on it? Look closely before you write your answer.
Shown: 961.79 ft³
